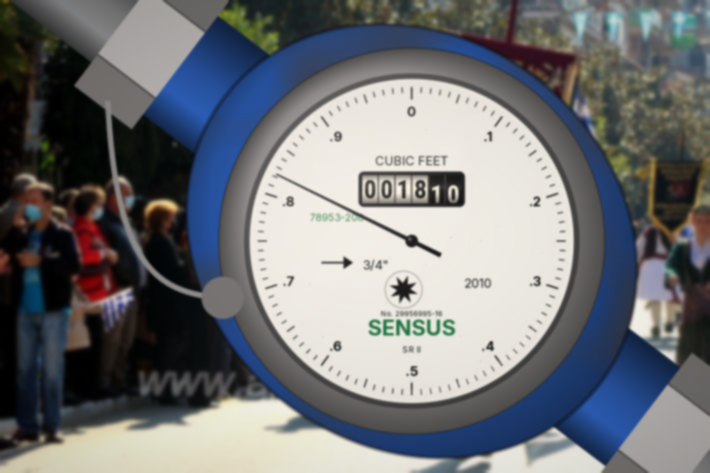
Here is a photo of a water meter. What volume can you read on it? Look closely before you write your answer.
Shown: 1809.82 ft³
